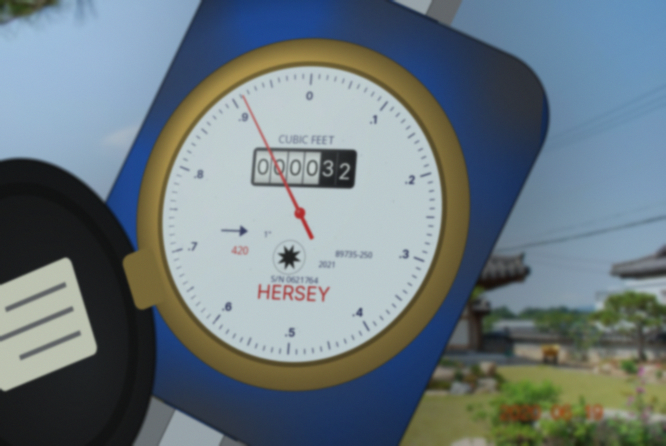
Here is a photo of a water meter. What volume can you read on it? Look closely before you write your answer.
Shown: 31.91 ft³
